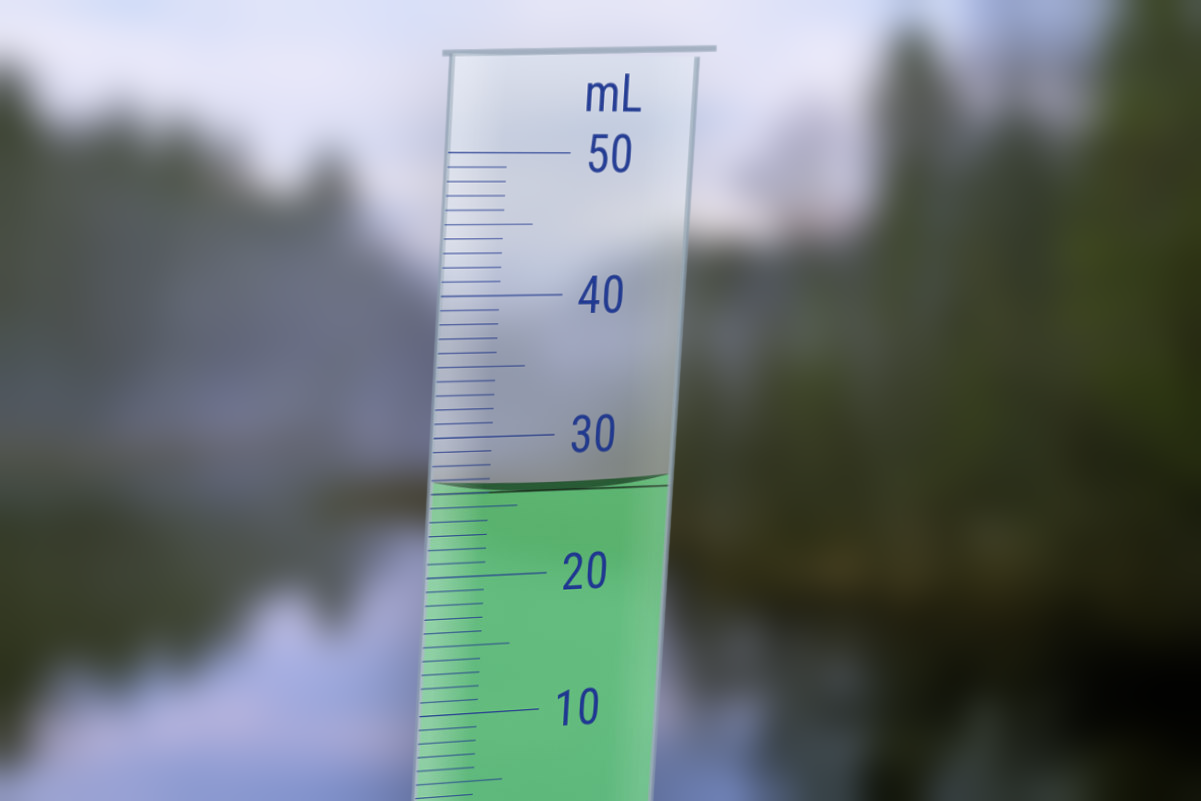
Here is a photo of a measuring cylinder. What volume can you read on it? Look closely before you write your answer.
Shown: 26 mL
